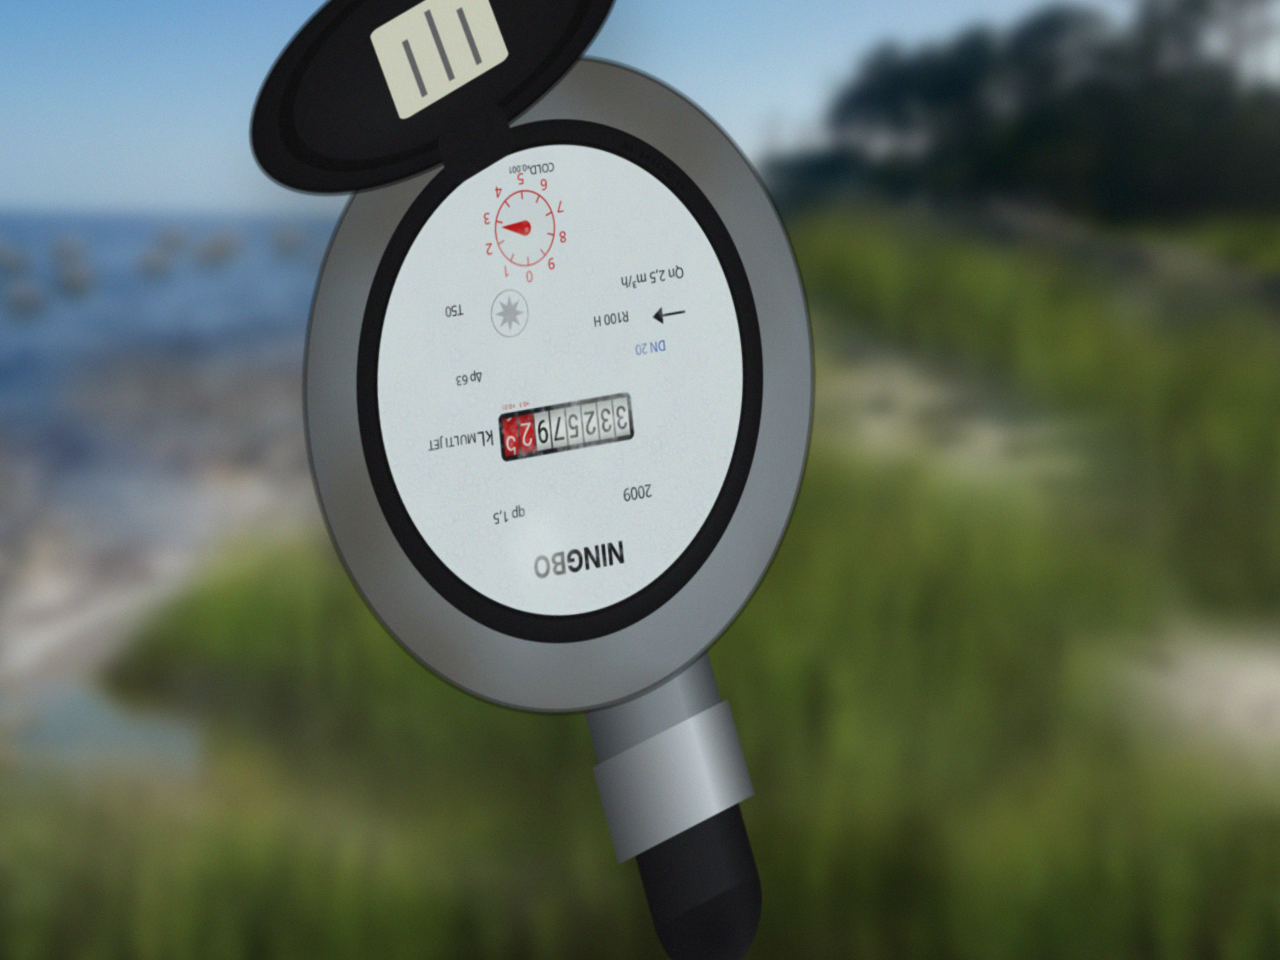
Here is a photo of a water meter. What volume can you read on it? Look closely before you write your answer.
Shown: 332579.252 kL
